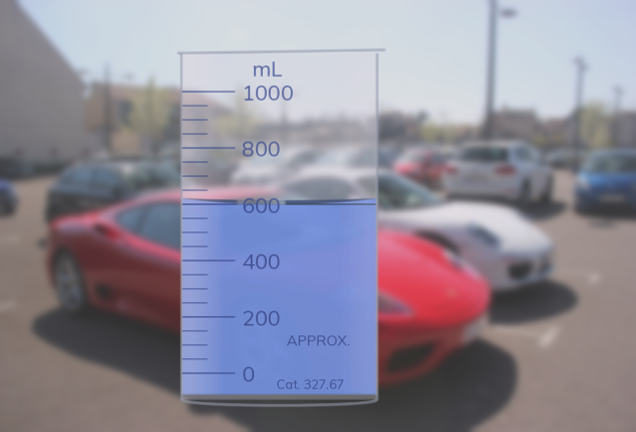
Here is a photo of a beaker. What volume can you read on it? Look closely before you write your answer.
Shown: 600 mL
